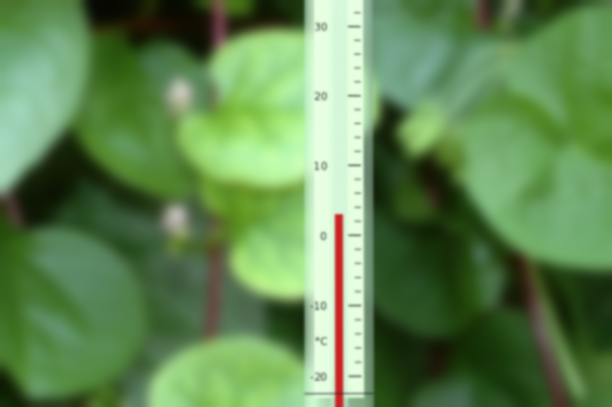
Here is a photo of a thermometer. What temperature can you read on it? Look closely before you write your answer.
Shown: 3 °C
